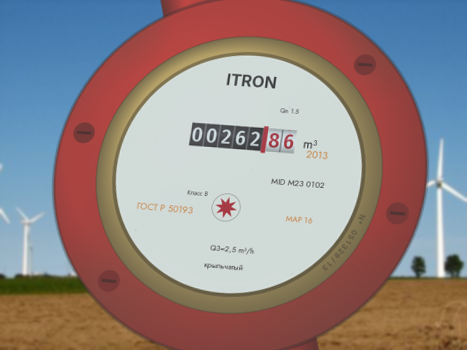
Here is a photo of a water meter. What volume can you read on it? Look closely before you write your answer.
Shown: 262.86 m³
